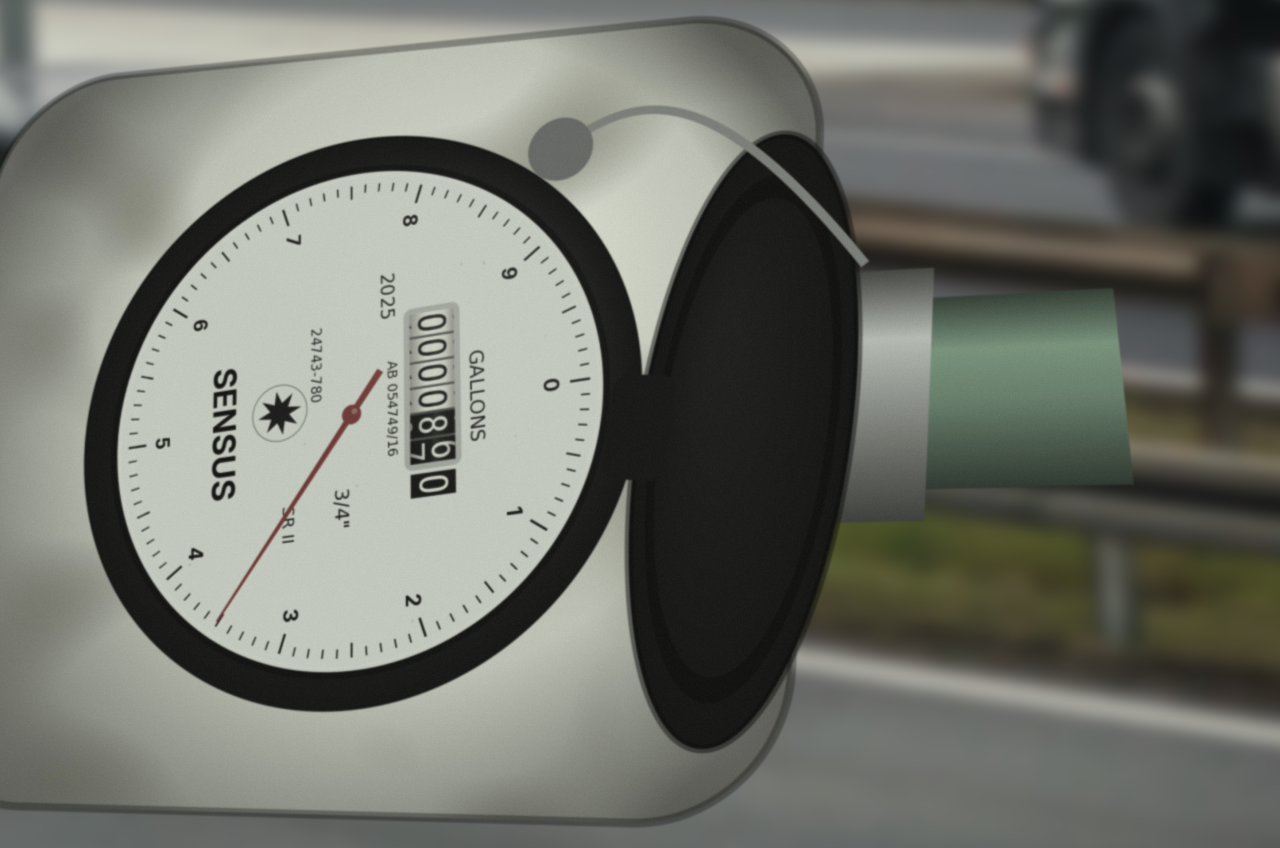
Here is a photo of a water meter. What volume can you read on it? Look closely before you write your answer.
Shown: 863.5 gal
